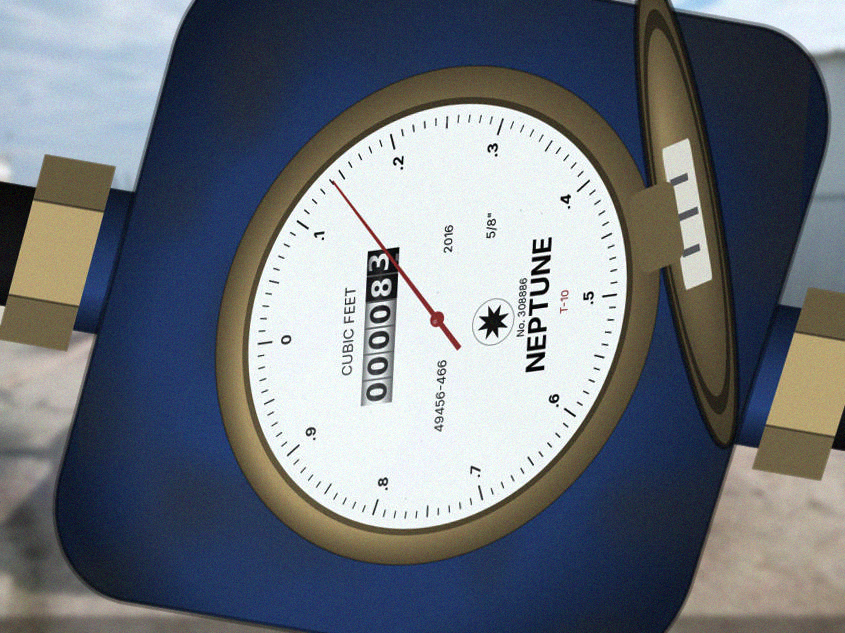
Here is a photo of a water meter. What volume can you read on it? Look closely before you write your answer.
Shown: 83.14 ft³
